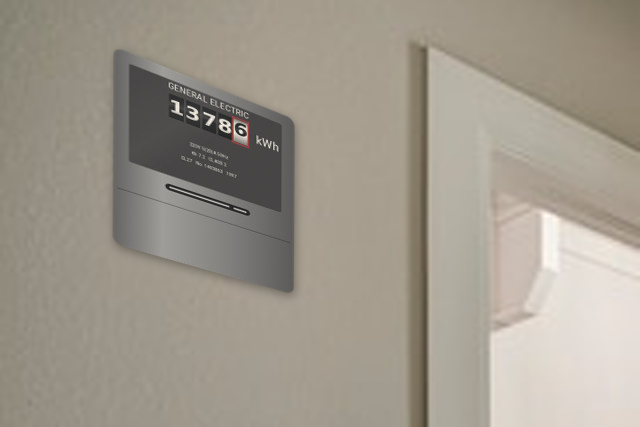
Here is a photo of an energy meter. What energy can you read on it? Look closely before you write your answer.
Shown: 1378.6 kWh
